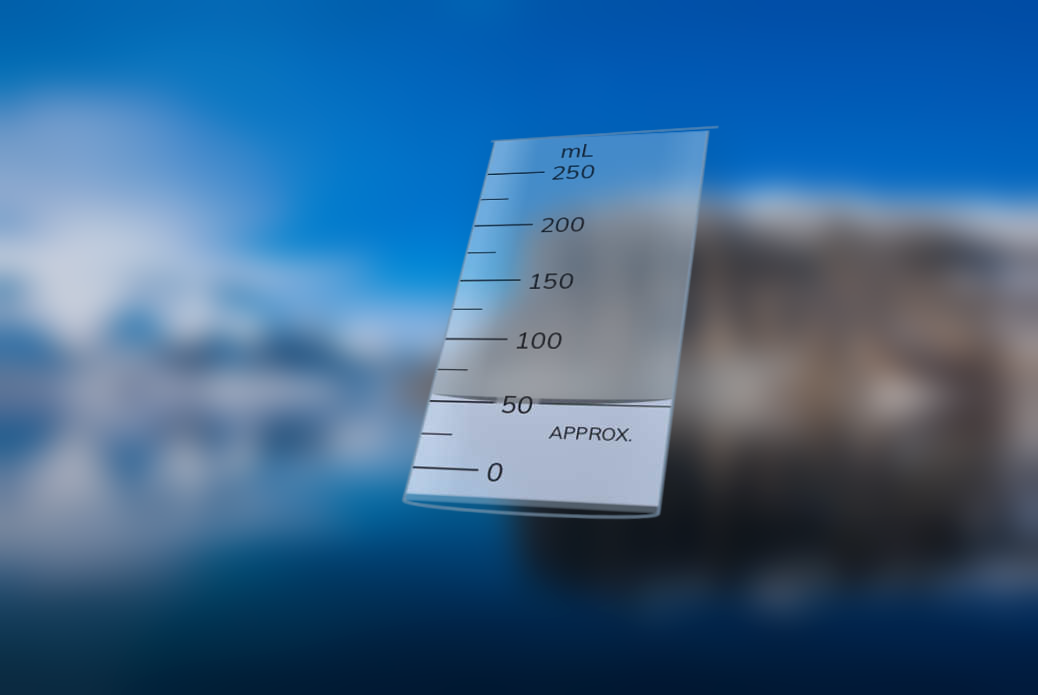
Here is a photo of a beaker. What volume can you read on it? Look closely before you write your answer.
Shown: 50 mL
